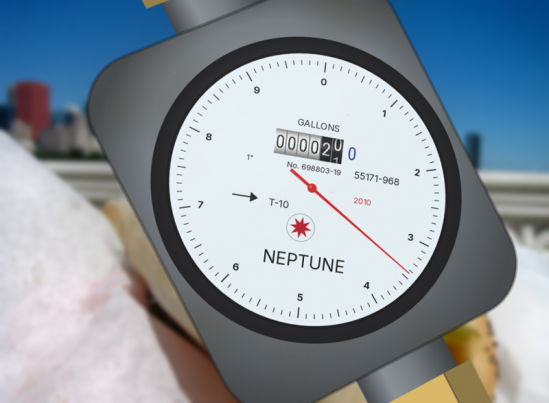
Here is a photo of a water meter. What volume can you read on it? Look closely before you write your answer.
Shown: 203.4 gal
